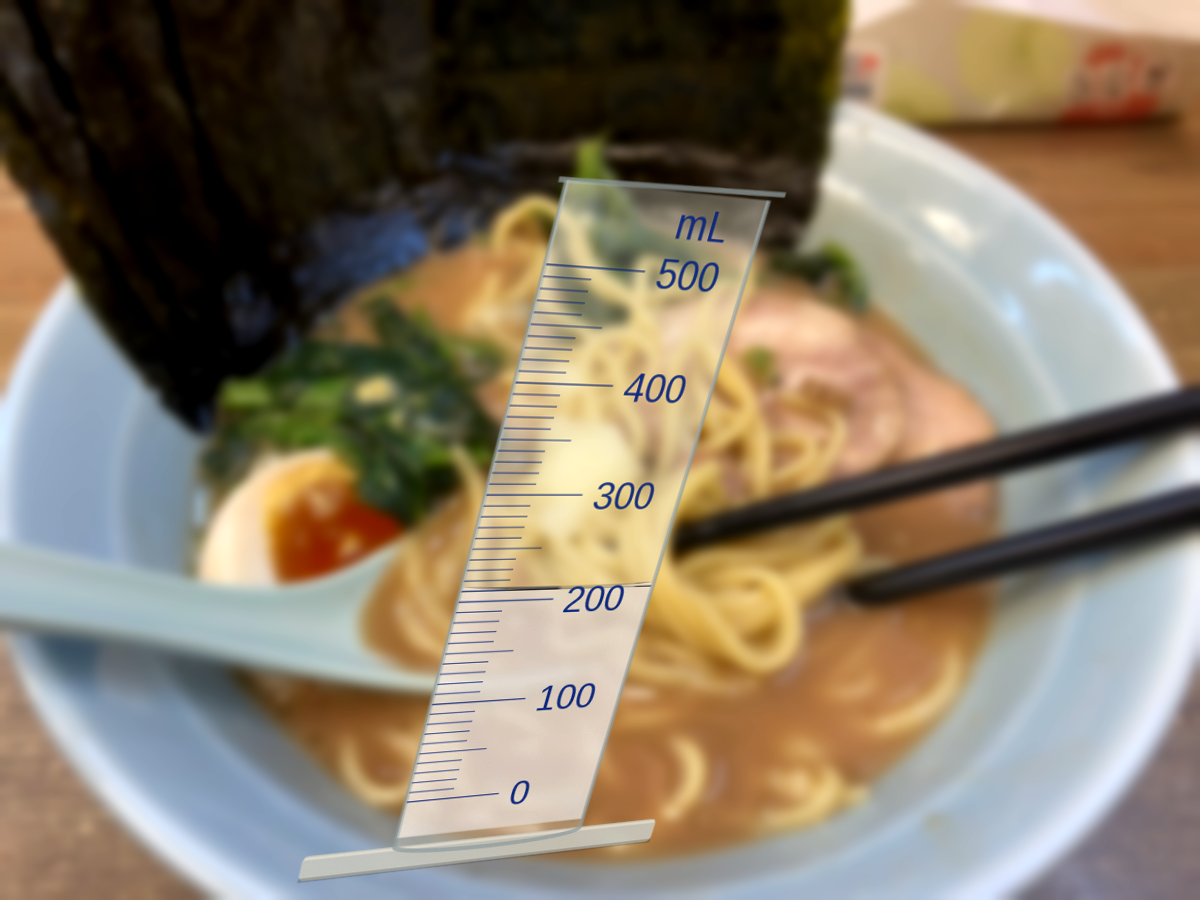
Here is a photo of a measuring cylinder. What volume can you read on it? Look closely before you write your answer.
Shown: 210 mL
